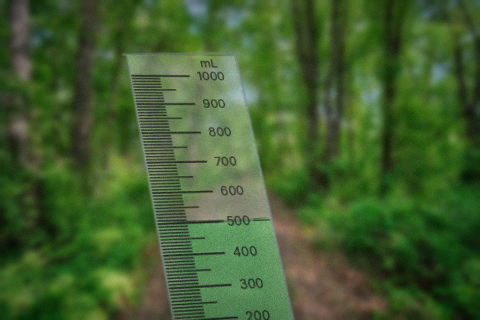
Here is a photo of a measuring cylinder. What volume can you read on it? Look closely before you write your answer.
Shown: 500 mL
